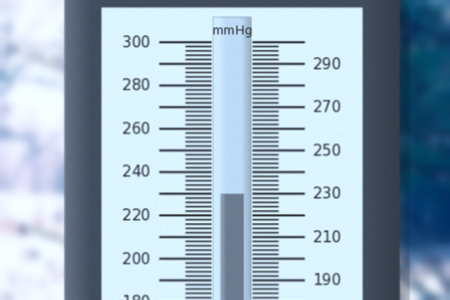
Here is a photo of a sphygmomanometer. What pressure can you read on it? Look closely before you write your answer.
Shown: 230 mmHg
